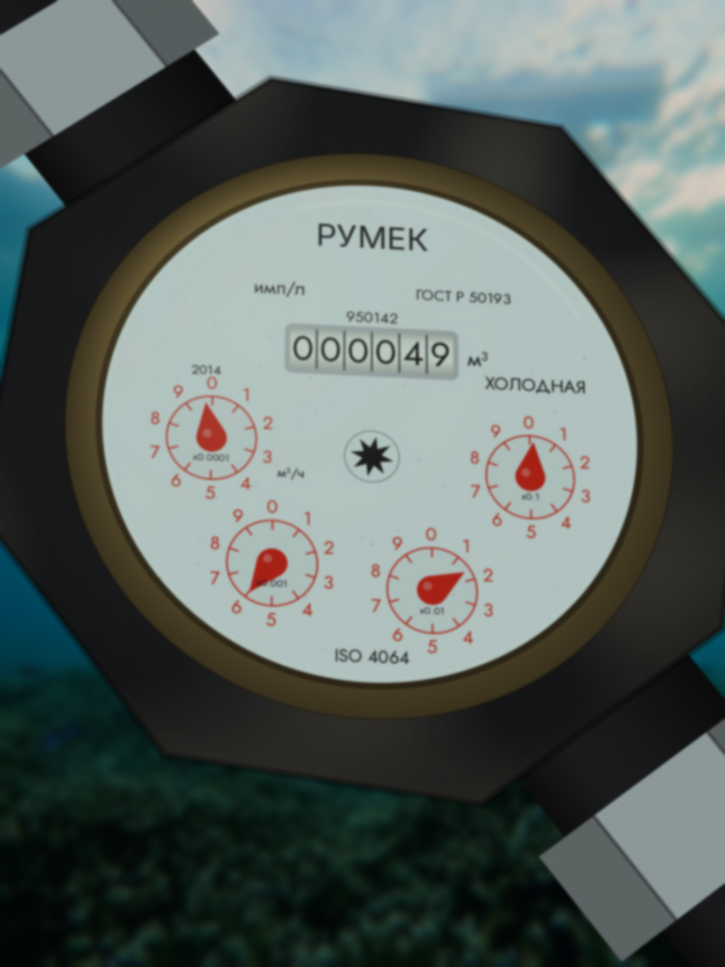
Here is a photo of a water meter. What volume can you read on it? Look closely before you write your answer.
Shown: 49.0159 m³
